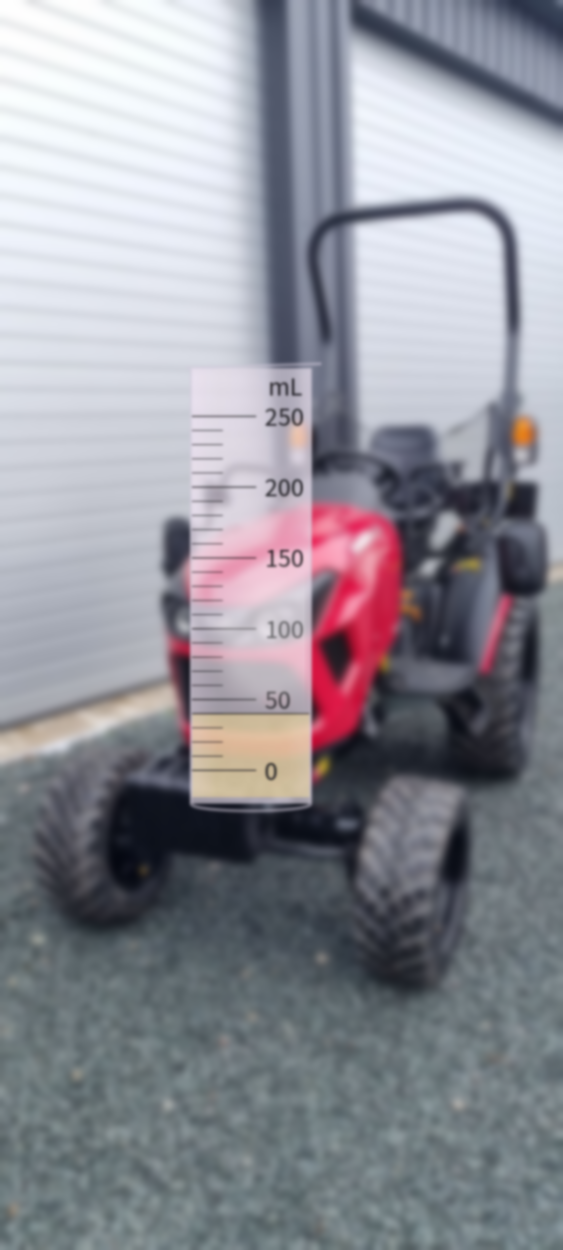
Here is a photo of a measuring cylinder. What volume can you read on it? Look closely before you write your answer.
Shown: 40 mL
